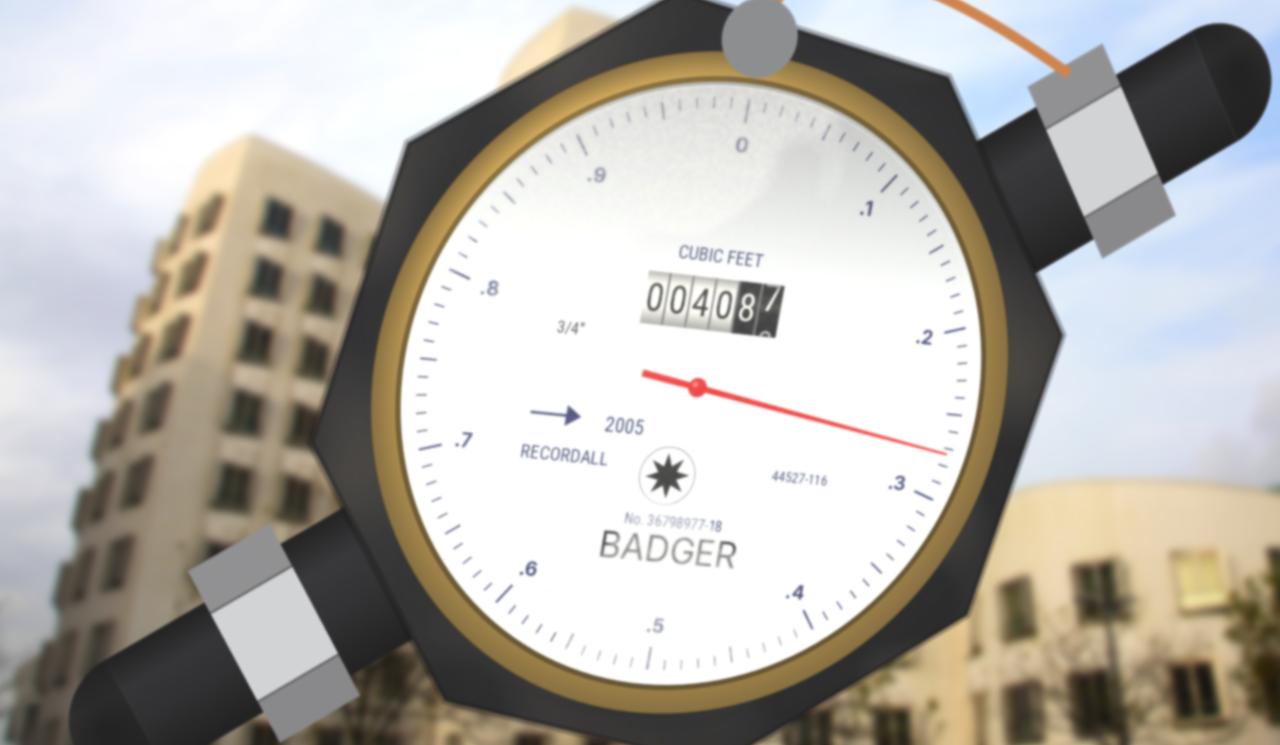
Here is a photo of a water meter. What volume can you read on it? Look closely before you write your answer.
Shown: 4087.27 ft³
